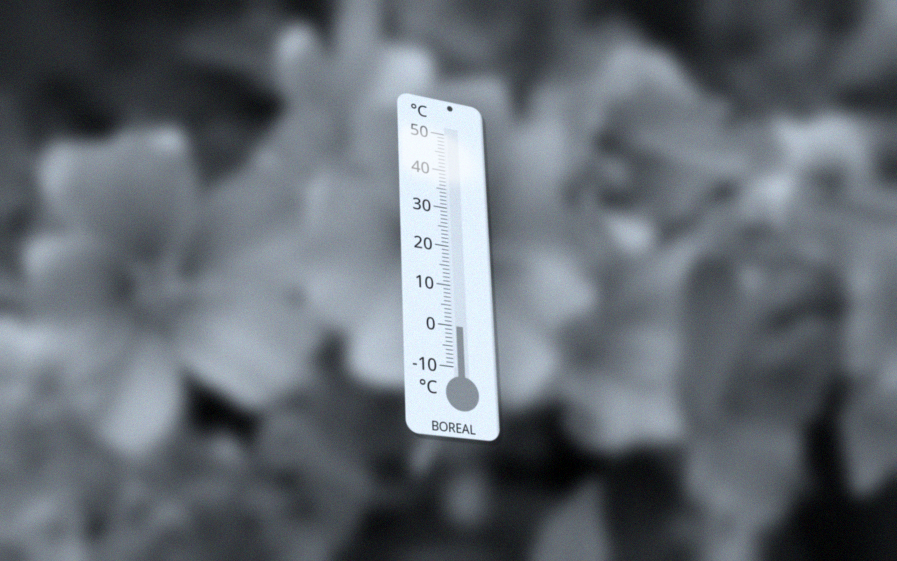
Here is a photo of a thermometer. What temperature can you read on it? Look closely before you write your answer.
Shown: 0 °C
